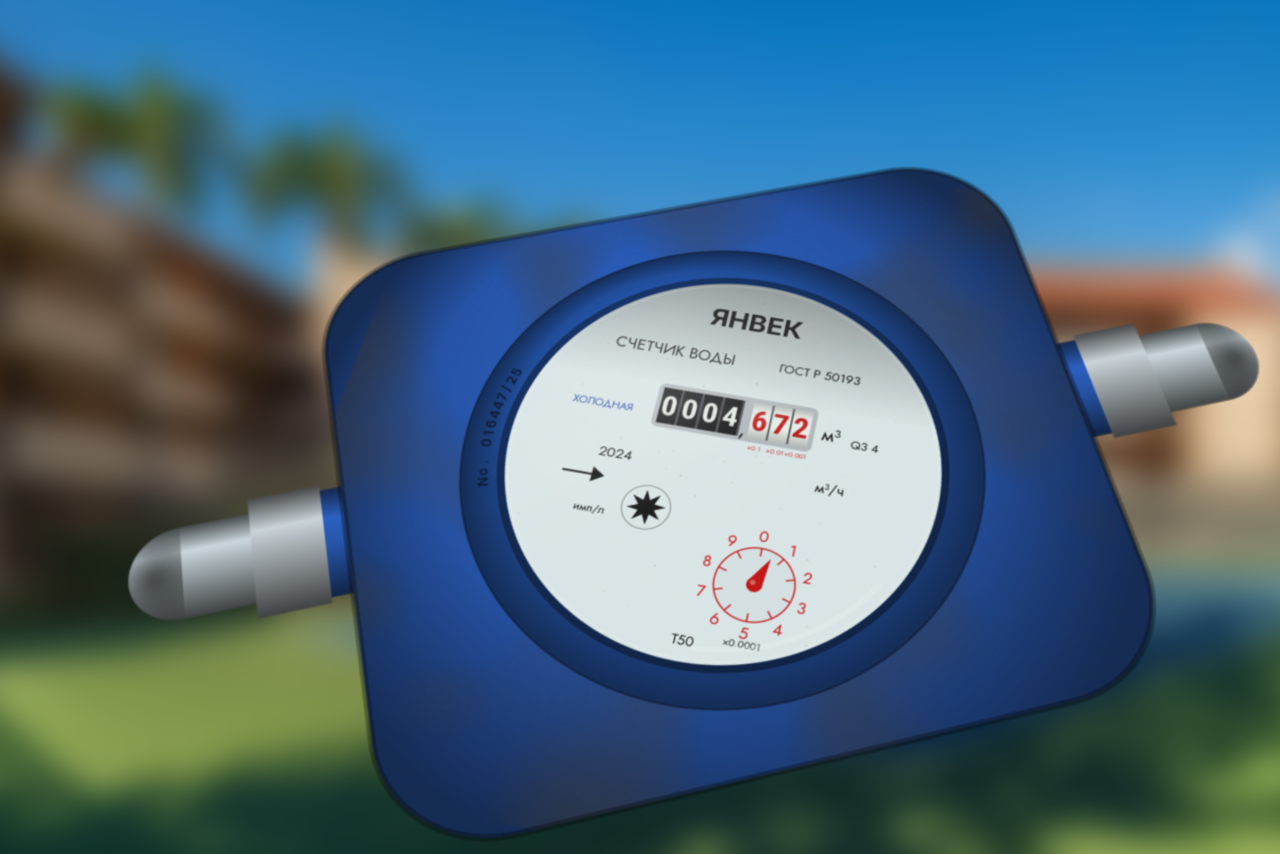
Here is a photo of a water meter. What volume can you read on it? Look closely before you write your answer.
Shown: 4.6720 m³
